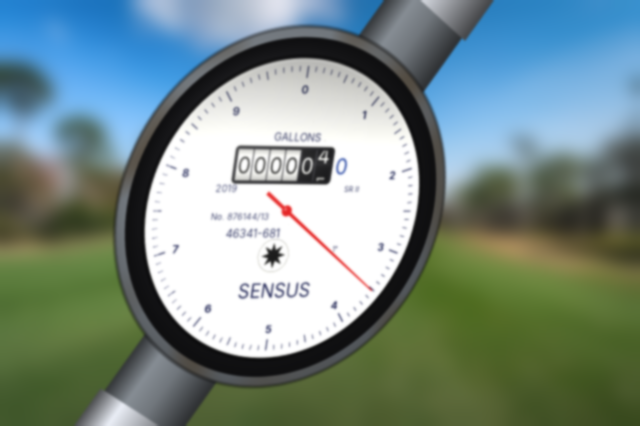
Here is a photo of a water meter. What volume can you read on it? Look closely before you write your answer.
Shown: 43.5 gal
